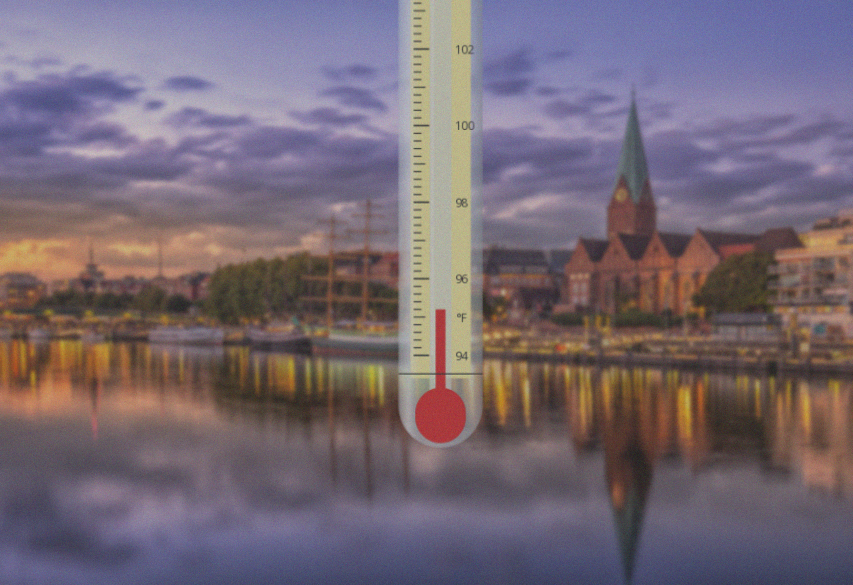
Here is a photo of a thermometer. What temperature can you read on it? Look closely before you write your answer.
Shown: 95.2 °F
